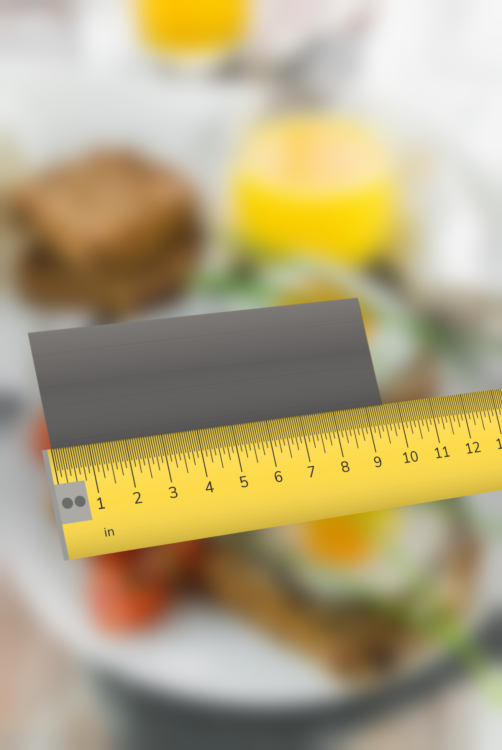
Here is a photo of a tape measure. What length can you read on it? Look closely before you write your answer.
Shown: 9.5 in
